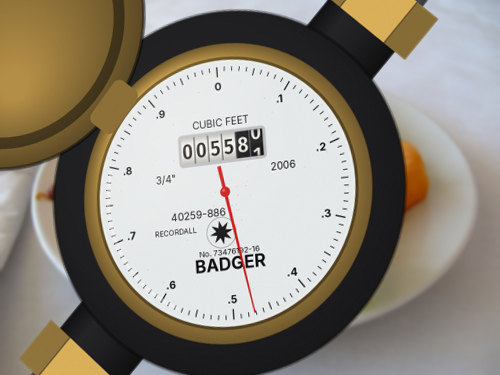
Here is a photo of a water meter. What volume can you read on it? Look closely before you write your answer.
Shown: 5580.47 ft³
